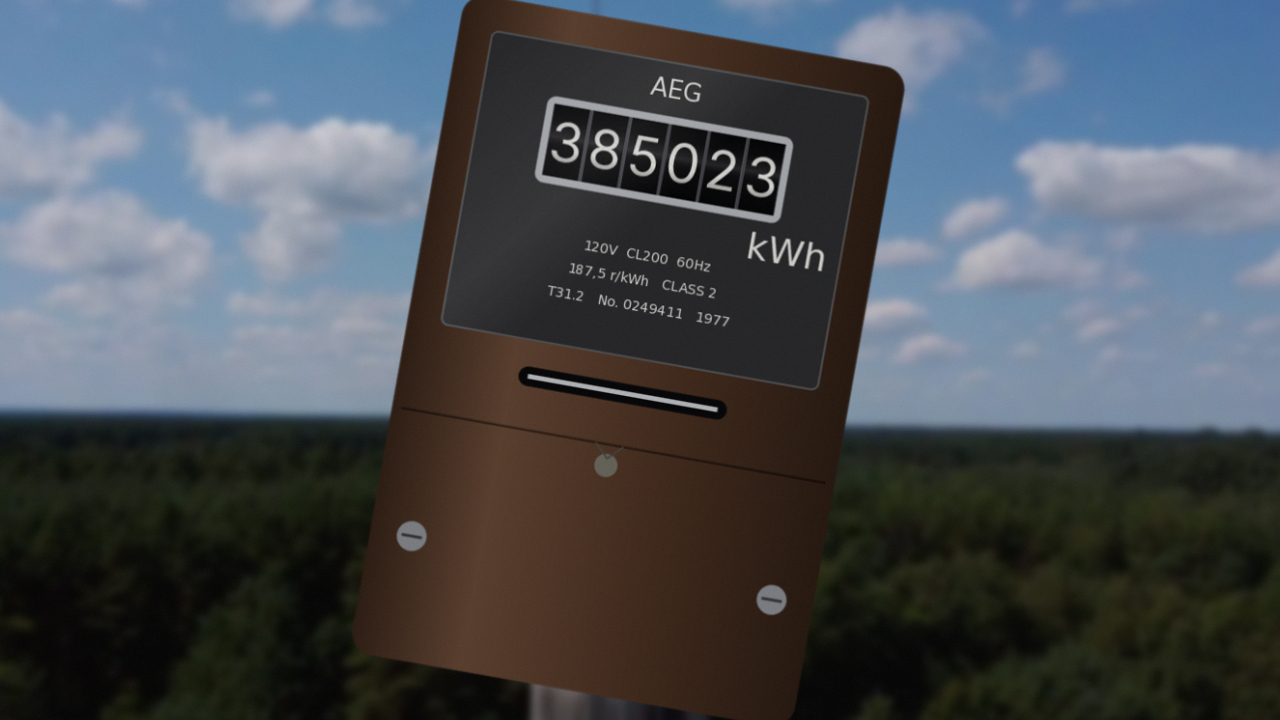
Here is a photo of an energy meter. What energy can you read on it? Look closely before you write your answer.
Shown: 385023 kWh
